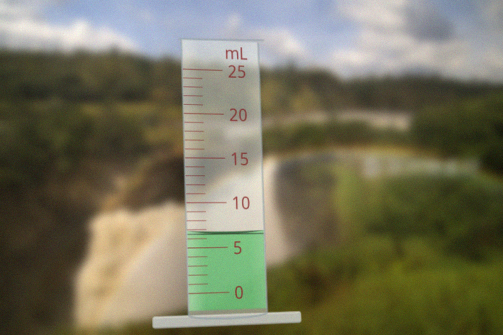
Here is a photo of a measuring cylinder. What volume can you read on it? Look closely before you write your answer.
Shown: 6.5 mL
